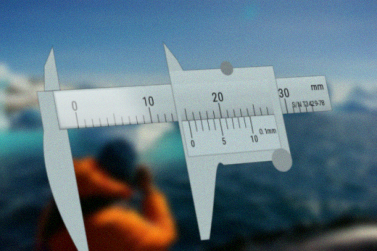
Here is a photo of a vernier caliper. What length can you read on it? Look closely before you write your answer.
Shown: 15.2 mm
